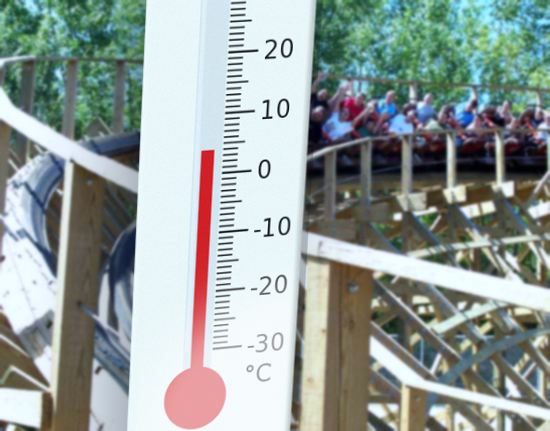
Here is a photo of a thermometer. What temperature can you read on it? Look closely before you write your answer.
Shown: 4 °C
